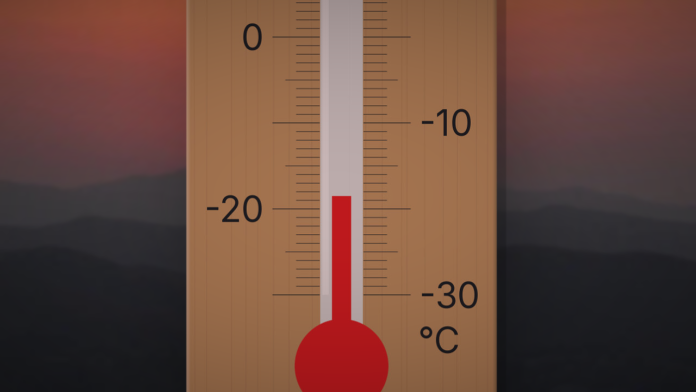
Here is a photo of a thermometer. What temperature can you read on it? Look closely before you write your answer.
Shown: -18.5 °C
